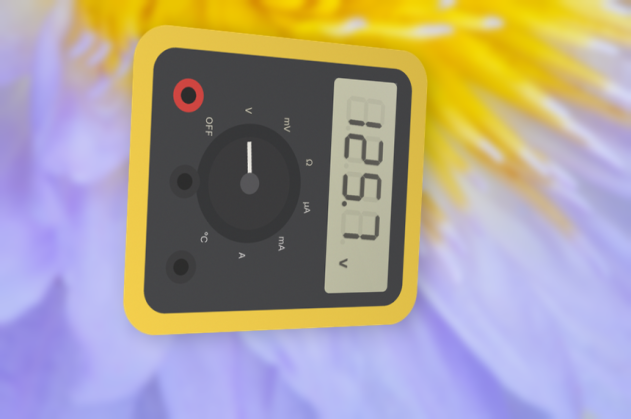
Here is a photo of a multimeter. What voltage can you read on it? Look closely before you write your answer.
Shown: 125.7 V
